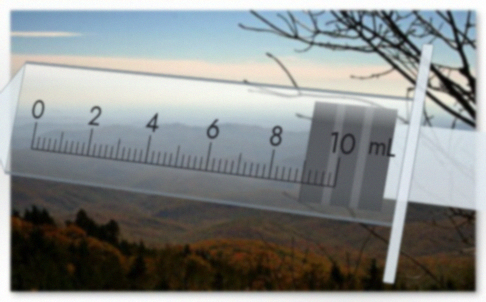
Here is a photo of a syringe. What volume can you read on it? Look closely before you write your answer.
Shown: 9 mL
